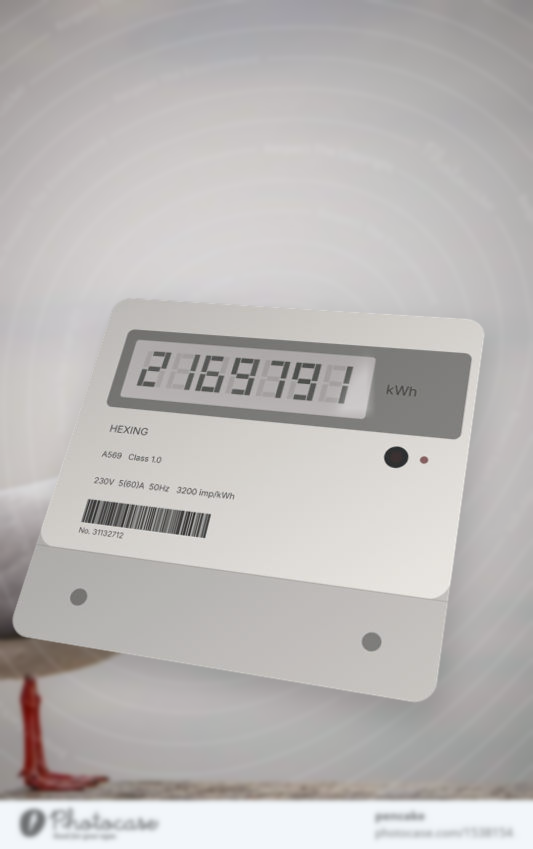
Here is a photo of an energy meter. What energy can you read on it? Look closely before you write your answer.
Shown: 2169791 kWh
